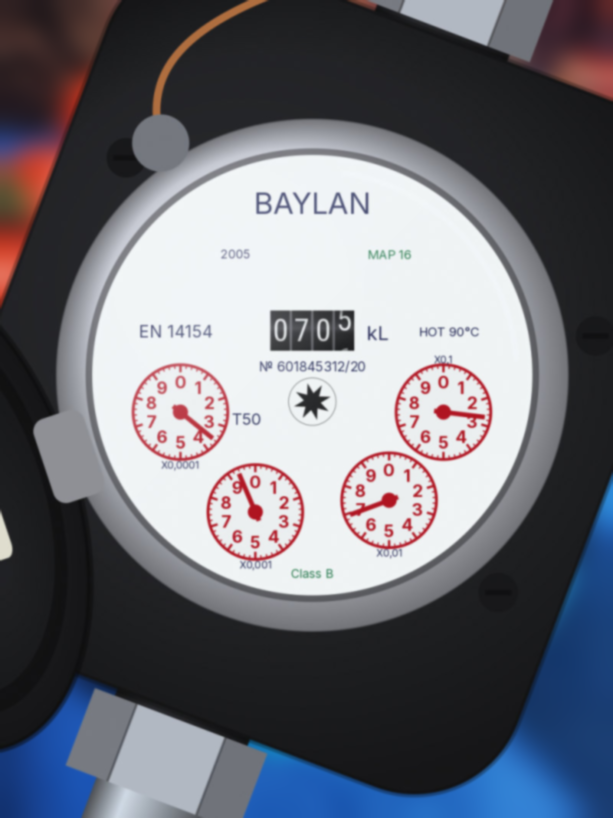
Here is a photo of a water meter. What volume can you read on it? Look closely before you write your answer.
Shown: 705.2693 kL
